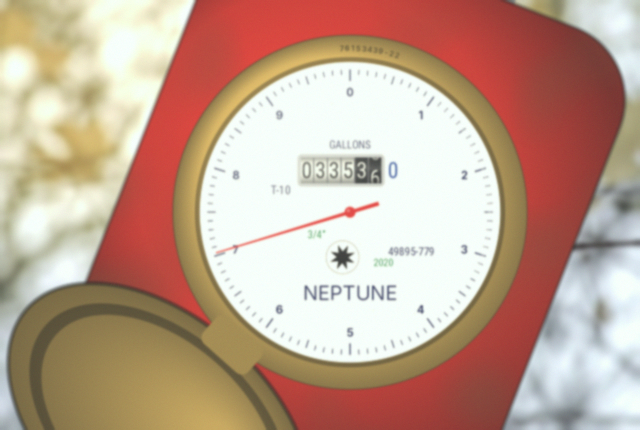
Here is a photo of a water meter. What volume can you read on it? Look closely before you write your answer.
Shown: 335357.0 gal
